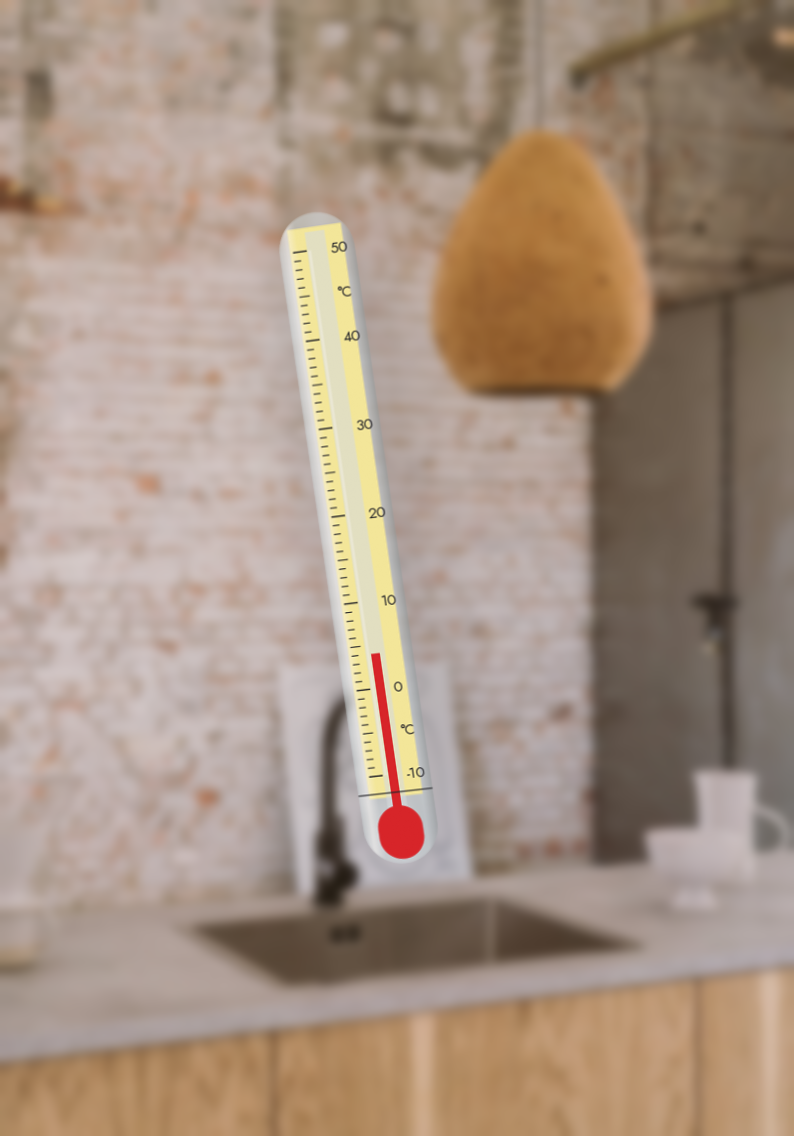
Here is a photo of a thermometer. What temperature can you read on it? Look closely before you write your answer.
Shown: 4 °C
